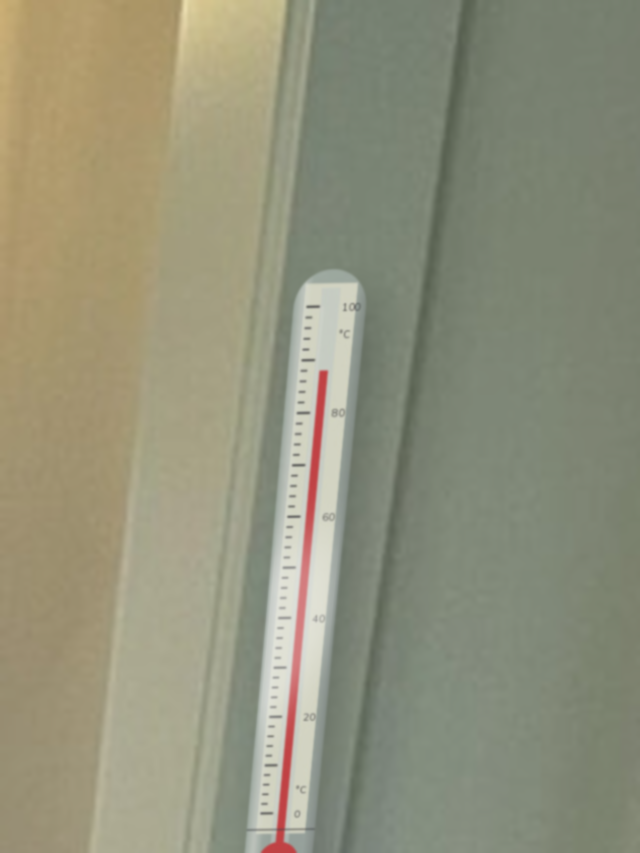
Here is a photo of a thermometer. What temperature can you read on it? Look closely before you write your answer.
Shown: 88 °C
